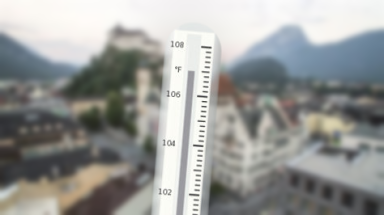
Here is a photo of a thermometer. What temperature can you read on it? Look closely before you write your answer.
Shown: 107 °F
